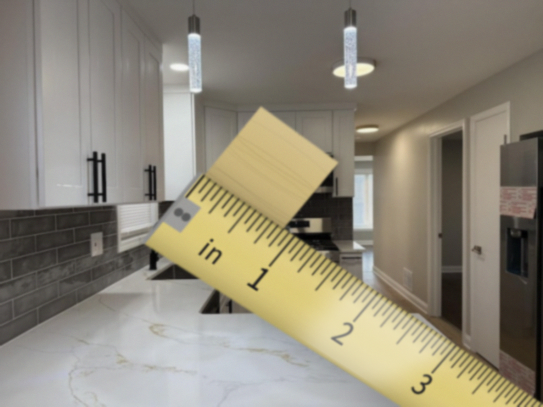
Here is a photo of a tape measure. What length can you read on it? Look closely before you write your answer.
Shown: 0.875 in
